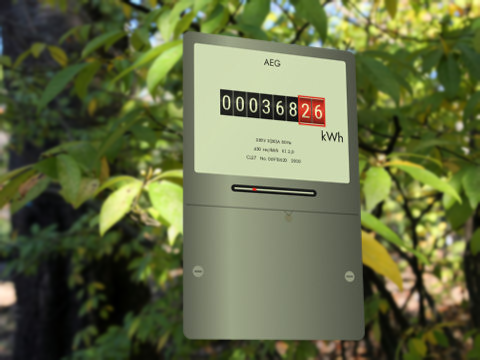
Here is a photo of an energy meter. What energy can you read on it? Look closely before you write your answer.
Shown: 368.26 kWh
